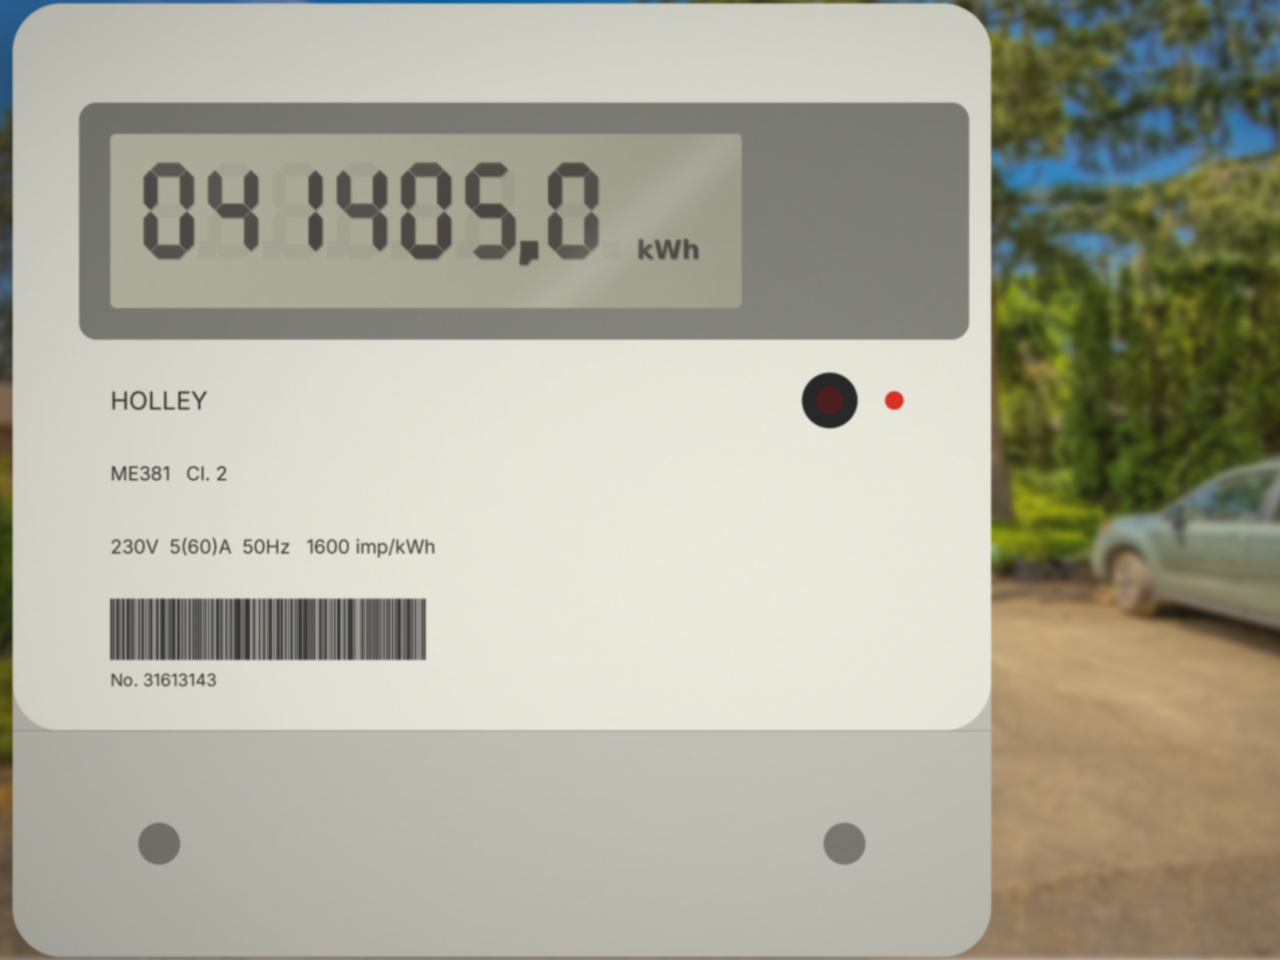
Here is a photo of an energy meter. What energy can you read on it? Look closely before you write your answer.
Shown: 41405.0 kWh
